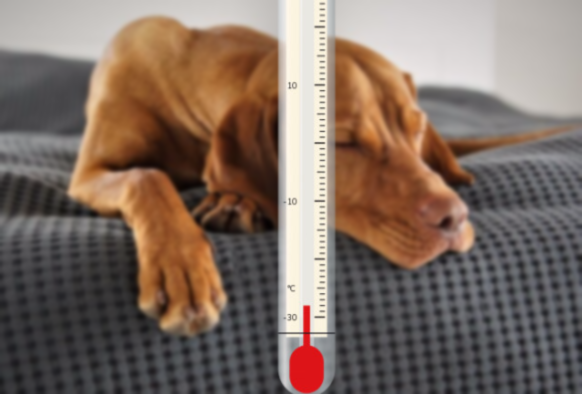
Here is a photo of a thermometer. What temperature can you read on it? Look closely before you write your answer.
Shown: -28 °C
